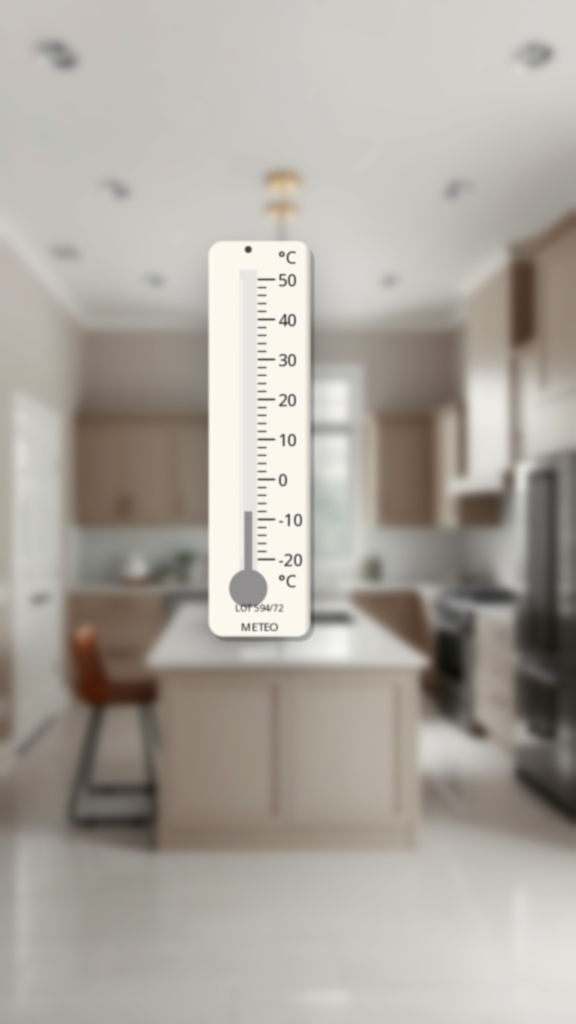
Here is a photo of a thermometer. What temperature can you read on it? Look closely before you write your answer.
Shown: -8 °C
